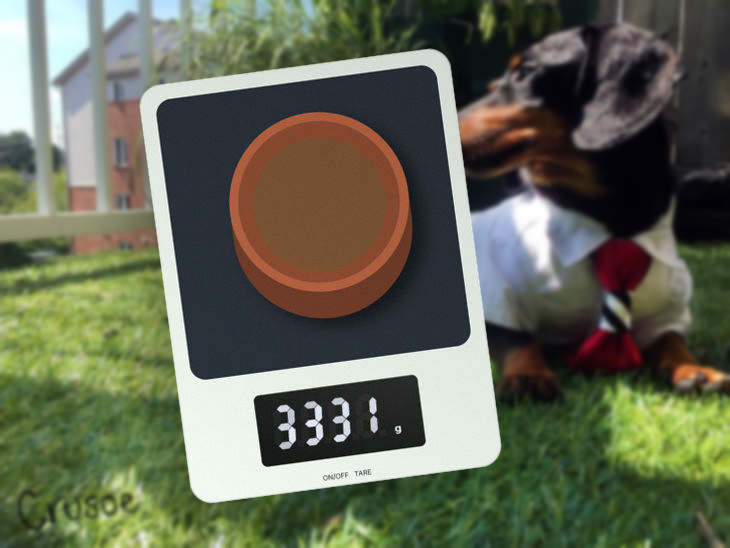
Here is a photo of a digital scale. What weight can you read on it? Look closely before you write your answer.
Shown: 3331 g
